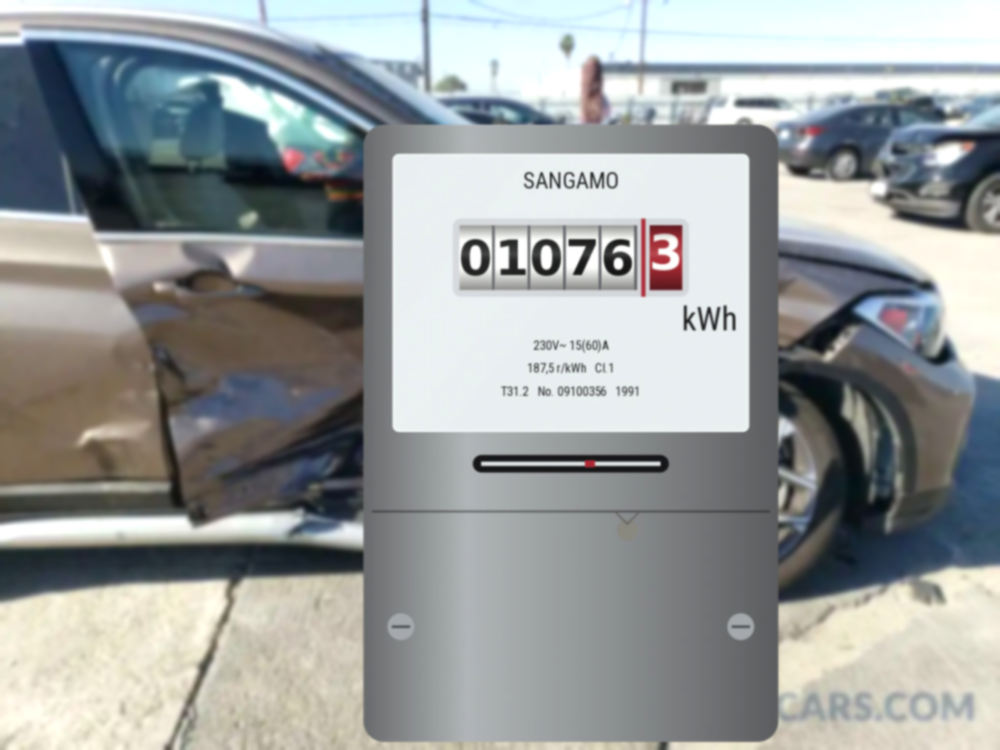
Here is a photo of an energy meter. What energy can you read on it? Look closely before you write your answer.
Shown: 1076.3 kWh
